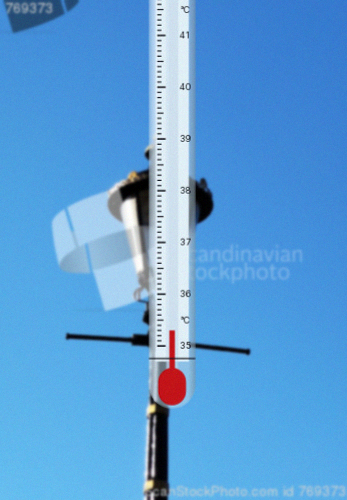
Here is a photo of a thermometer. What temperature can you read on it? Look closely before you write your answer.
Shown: 35.3 °C
